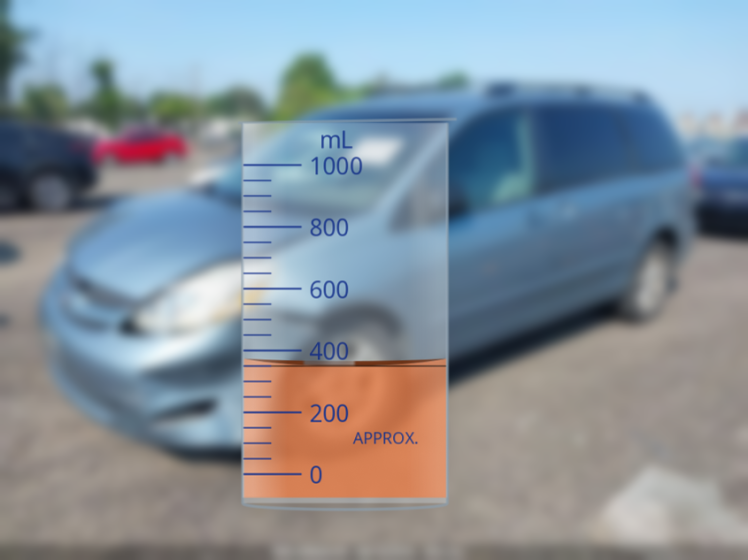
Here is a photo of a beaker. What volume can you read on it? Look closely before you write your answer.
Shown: 350 mL
